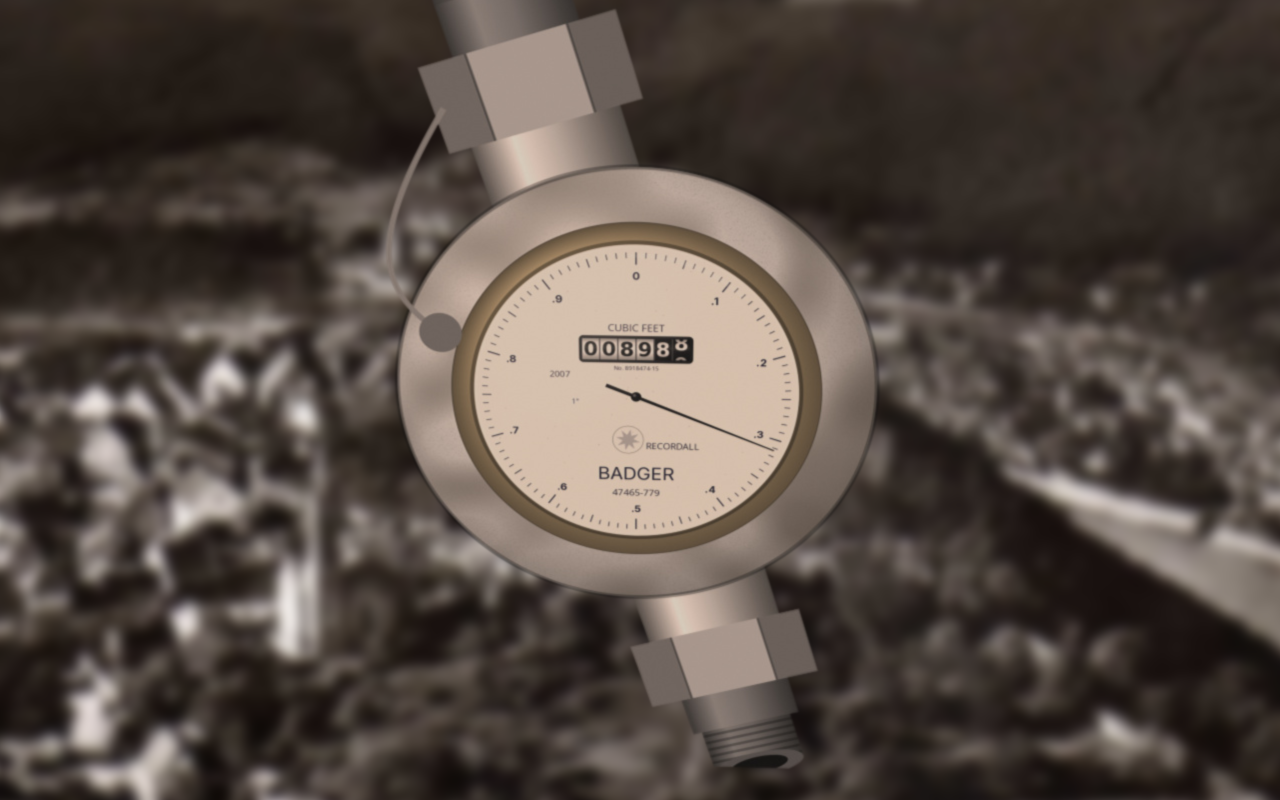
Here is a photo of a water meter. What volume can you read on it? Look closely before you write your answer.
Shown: 8988.31 ft³
